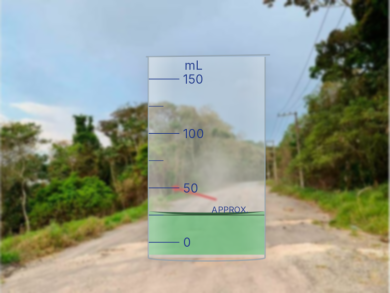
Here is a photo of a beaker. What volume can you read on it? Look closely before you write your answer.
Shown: 25 mL
